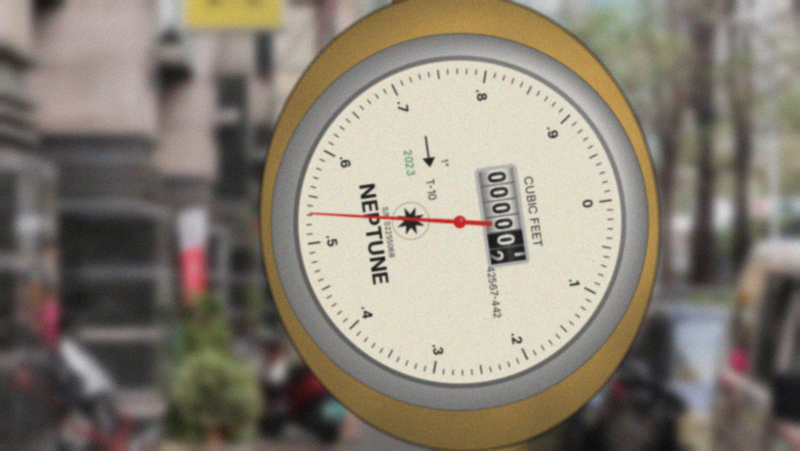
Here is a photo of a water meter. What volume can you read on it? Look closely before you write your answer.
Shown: 1.53 ft³
